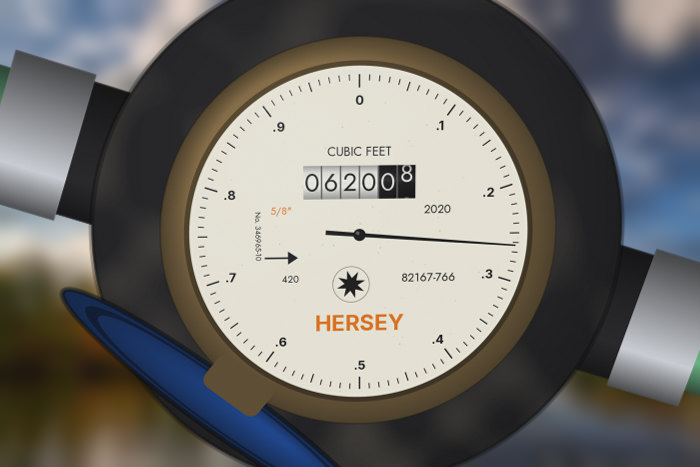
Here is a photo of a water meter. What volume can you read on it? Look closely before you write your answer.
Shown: 62008.26 ft³
